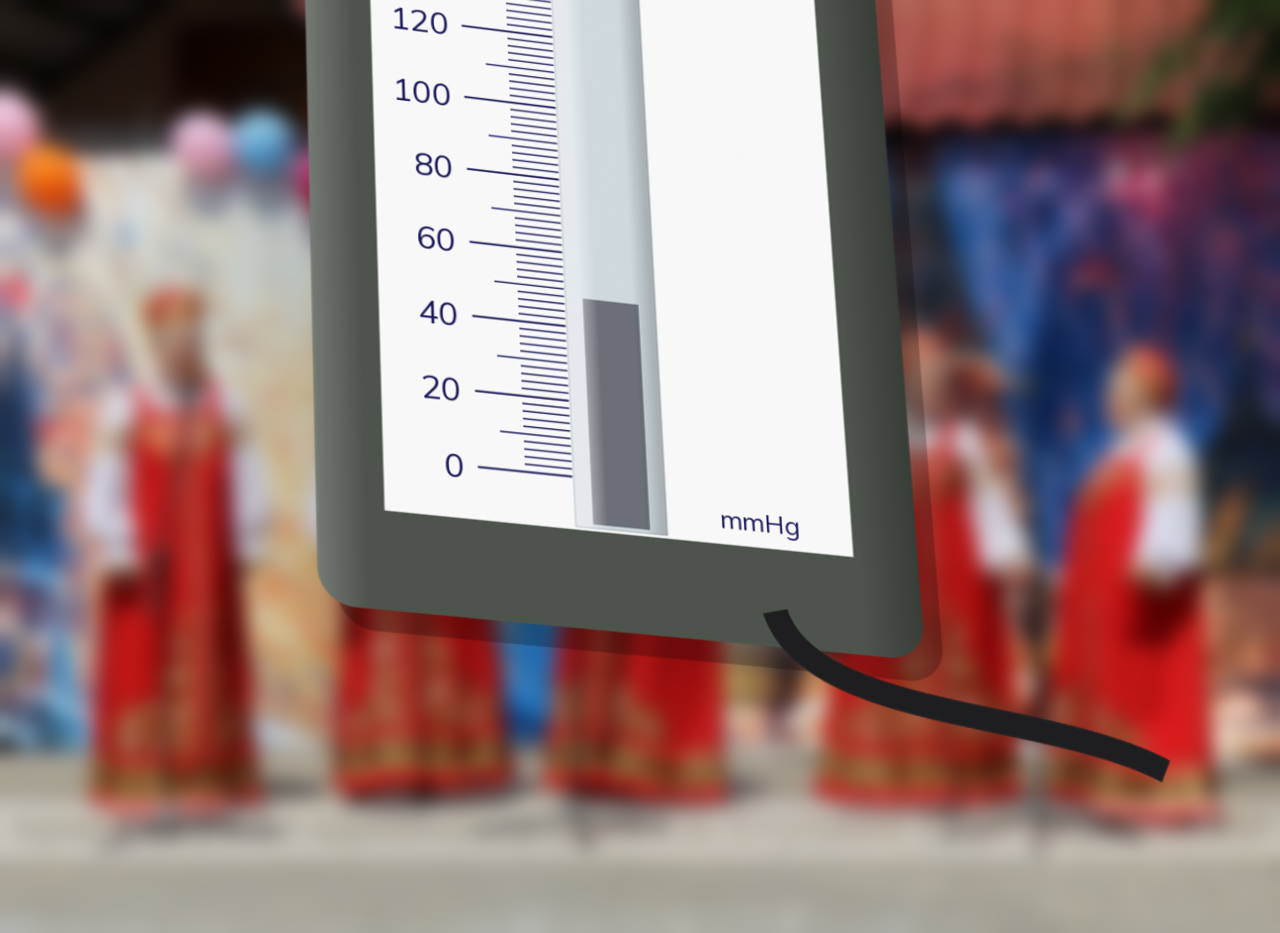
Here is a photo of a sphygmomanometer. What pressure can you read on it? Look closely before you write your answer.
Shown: 48 mmHg
